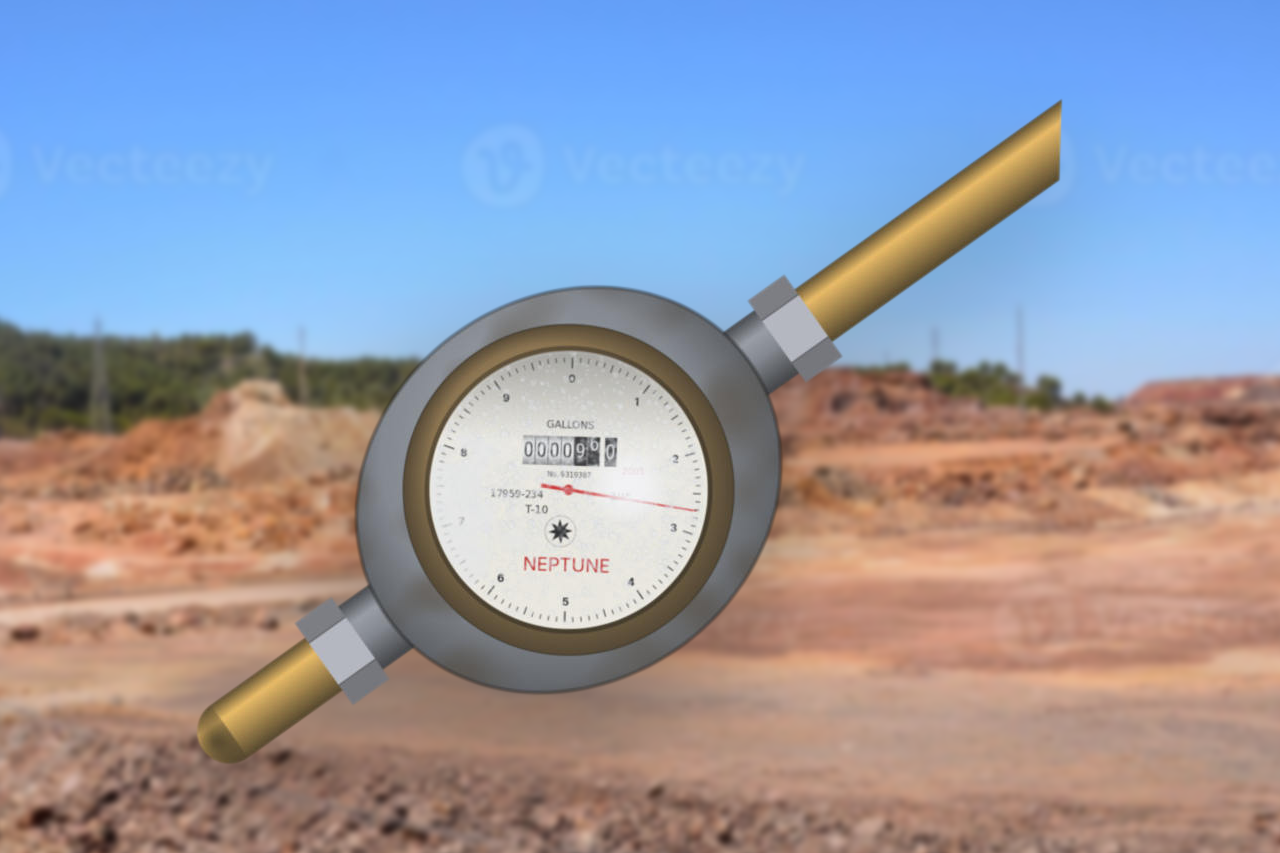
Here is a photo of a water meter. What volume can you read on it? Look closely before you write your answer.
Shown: 962.7 gal
